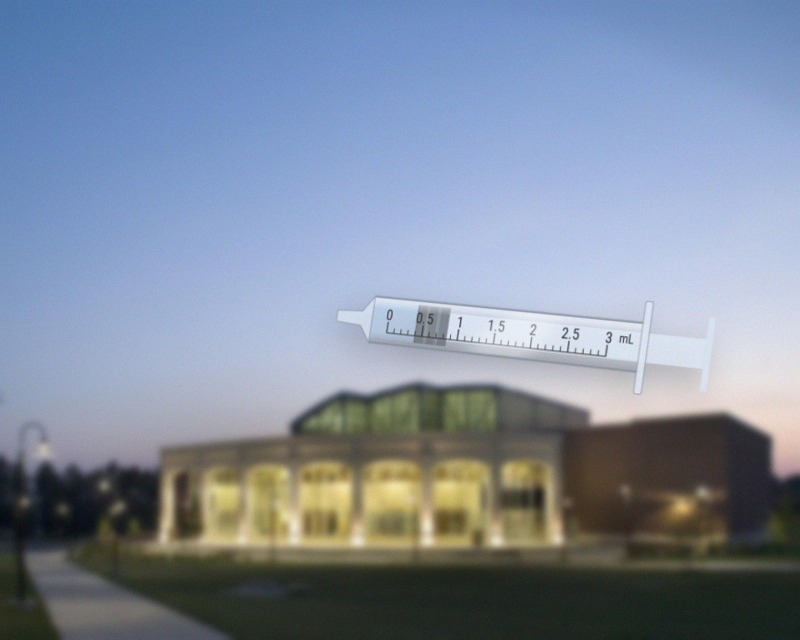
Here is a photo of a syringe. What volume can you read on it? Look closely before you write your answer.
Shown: 0.4 mL
